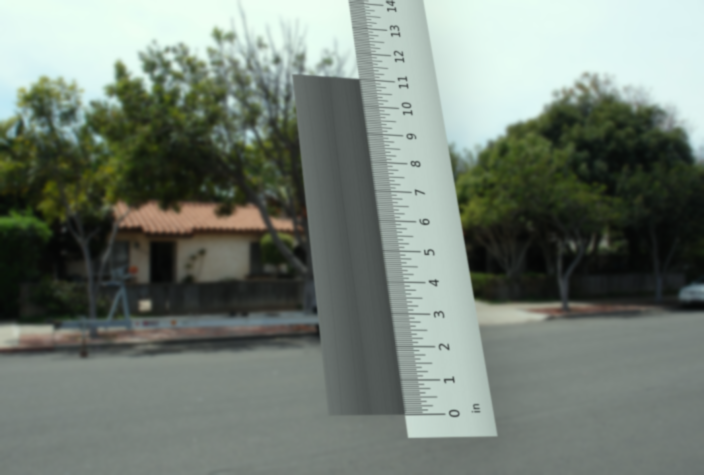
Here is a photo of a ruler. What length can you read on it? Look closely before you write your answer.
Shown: 11 in
